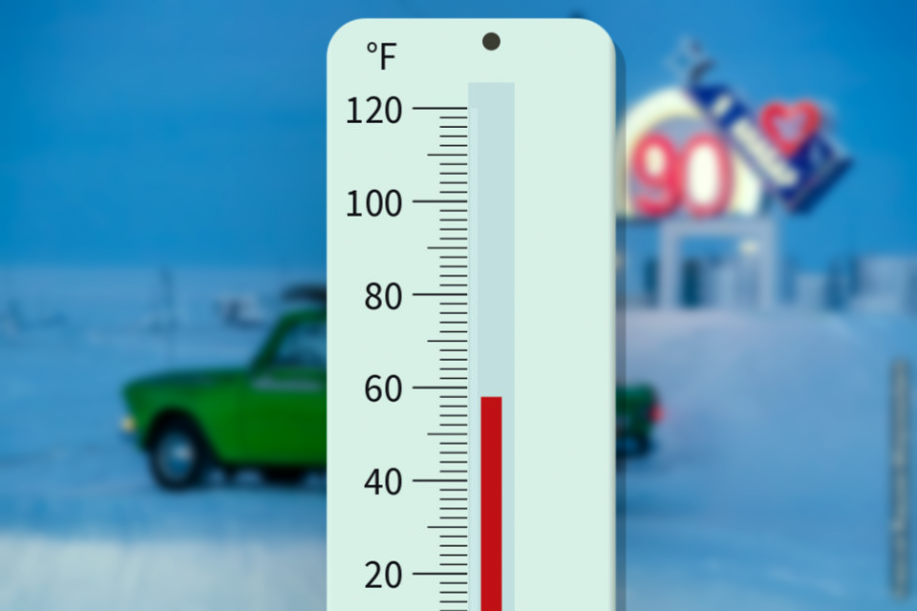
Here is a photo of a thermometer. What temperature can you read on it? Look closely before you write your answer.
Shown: 58 °F
